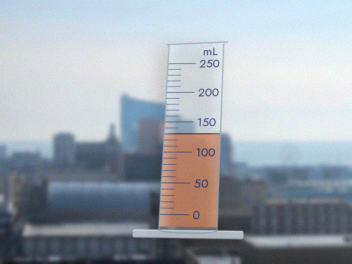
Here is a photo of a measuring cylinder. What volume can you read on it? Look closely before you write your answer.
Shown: 130 mL
